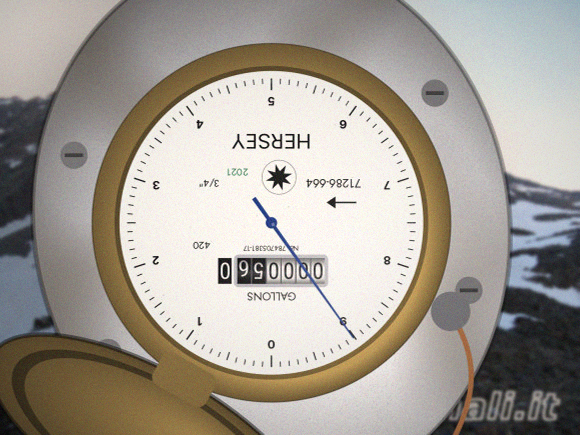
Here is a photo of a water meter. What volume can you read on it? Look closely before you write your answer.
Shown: 559.0 gal
